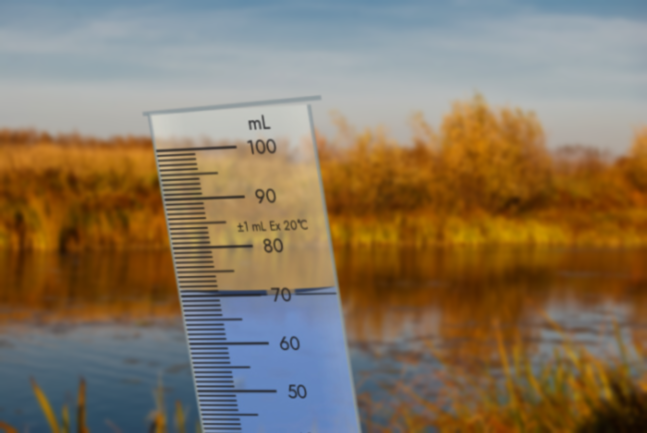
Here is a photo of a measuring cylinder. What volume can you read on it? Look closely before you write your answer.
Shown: 70 mL
